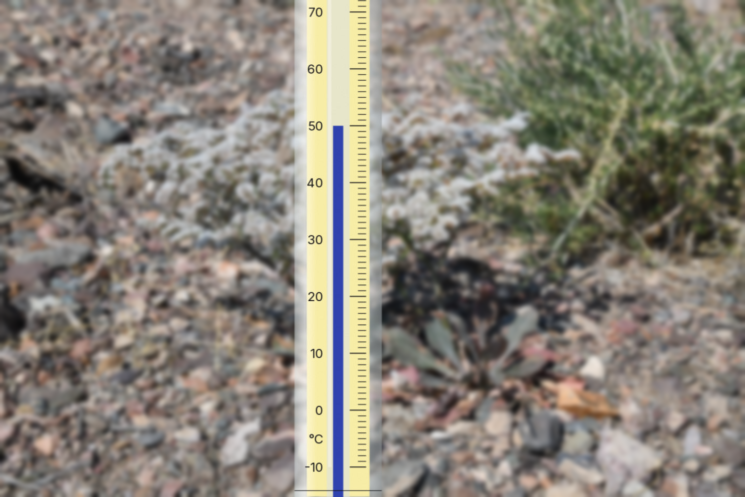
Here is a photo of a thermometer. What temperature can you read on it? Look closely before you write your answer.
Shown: 50 °C
